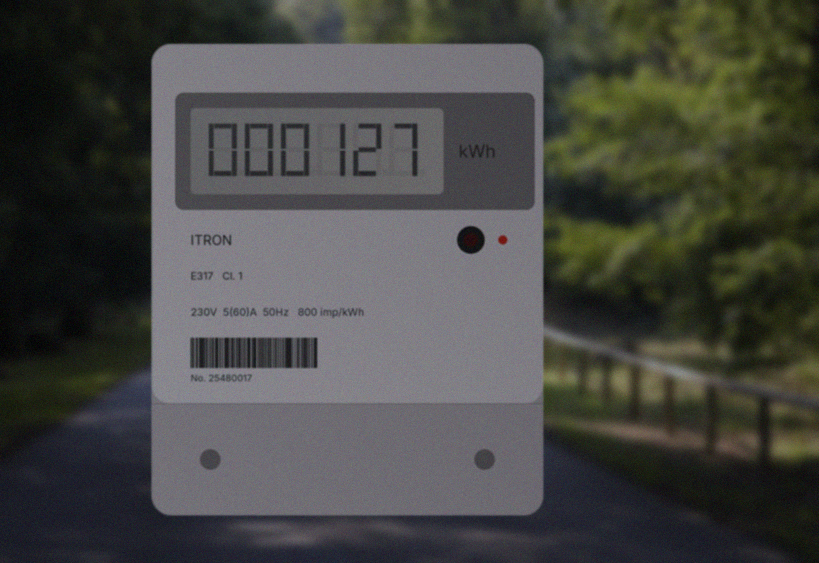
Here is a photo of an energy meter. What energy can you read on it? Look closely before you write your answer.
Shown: 127 kWh
